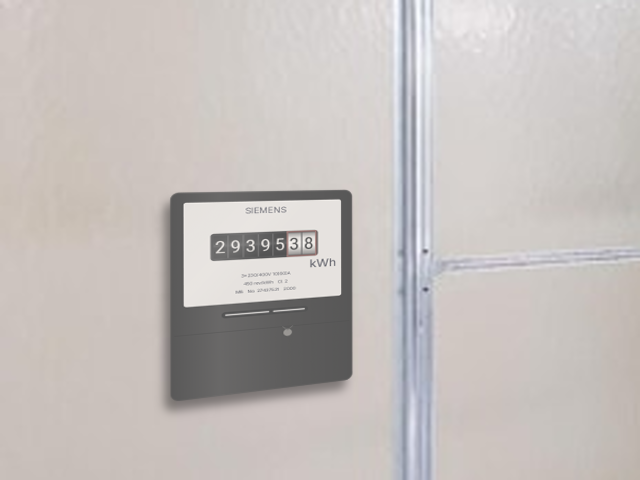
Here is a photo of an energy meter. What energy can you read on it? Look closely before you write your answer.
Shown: 29395.38 kWh
